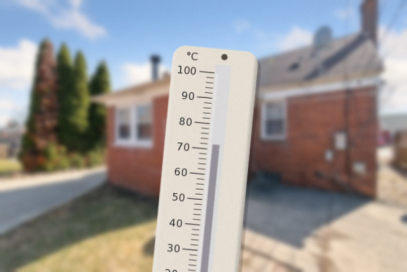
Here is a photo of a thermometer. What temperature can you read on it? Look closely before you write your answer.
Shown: 72 °C
